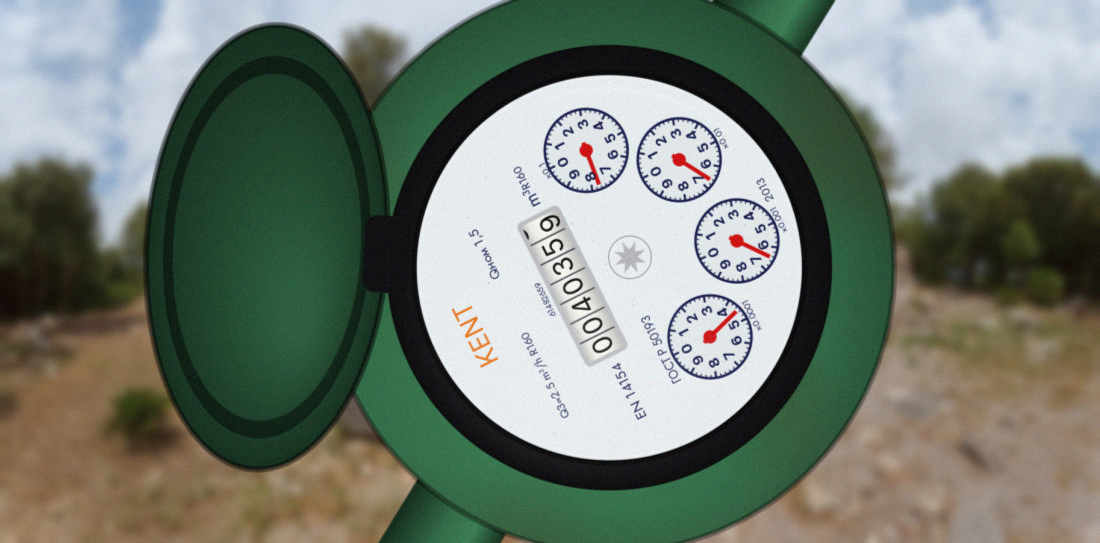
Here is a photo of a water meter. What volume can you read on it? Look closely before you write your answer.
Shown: 40358.7664 m³
